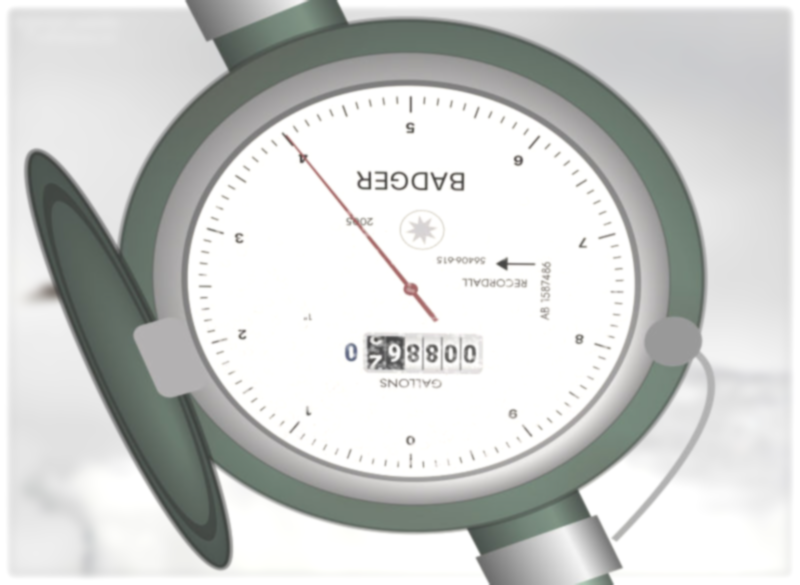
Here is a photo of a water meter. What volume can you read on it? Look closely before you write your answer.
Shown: 88624.0 gal
